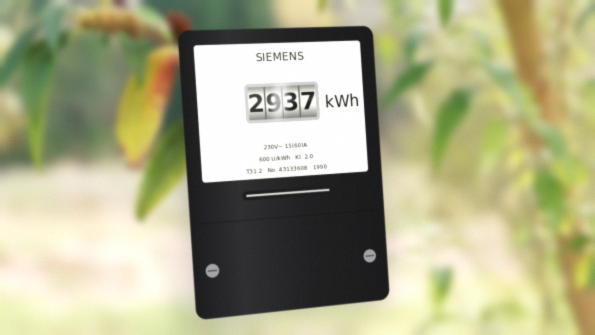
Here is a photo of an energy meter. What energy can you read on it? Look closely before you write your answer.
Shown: 2937 kWh
